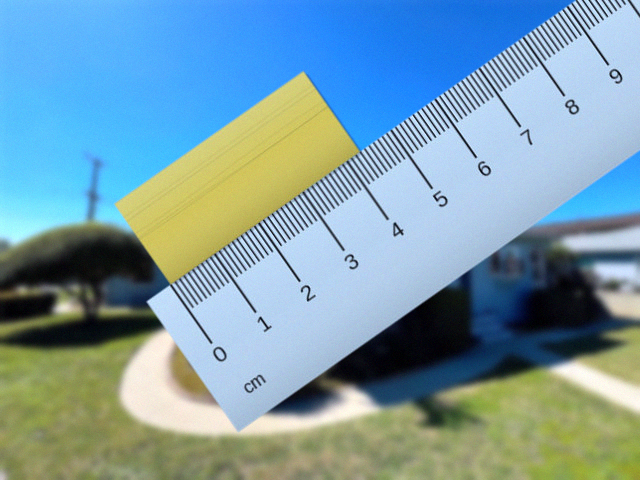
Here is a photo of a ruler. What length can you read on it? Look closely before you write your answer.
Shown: 4.3 cm
